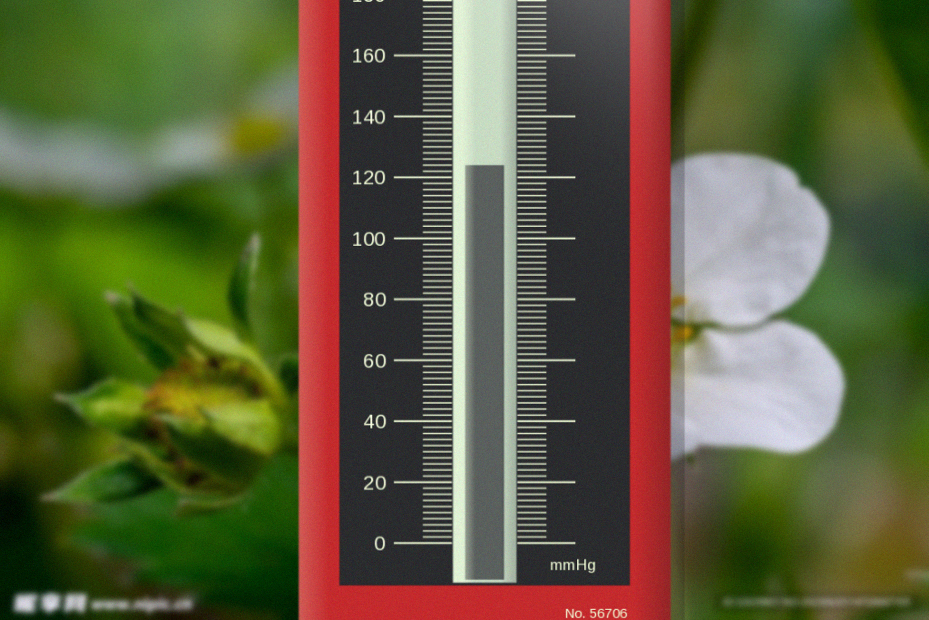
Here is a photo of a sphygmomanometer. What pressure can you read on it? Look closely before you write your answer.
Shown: 124 mmHg
